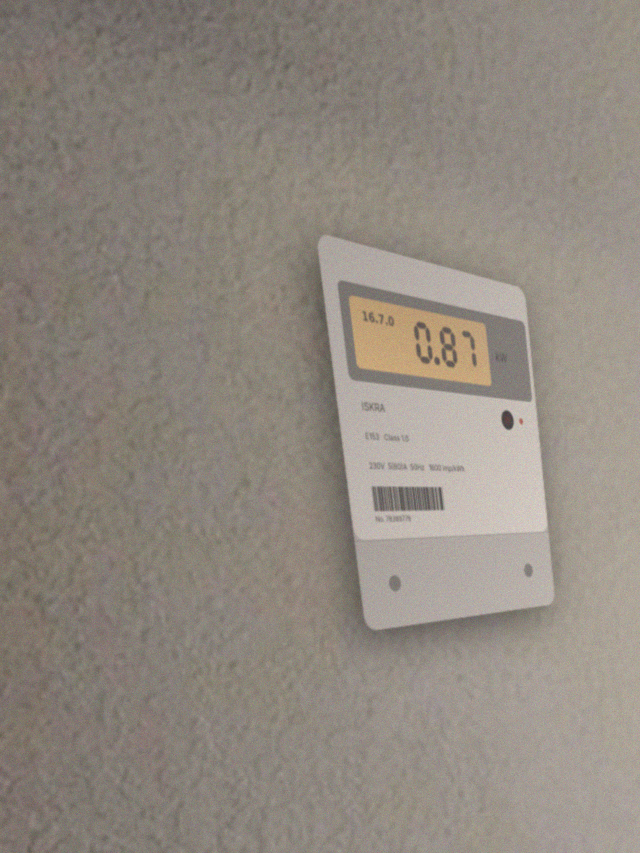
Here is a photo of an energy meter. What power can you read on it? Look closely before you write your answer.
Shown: 0.87 kW
